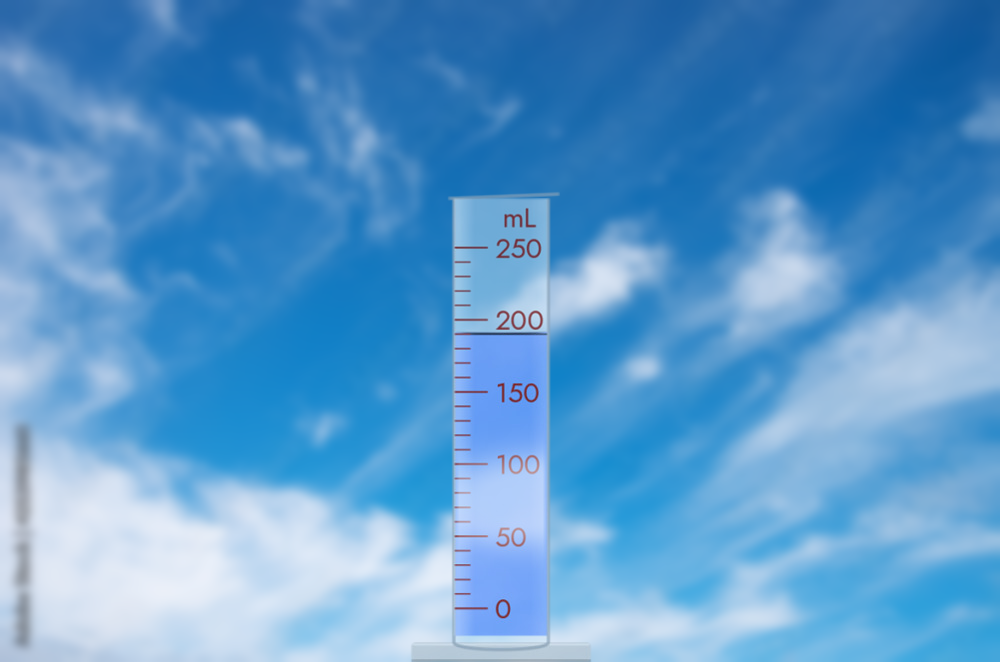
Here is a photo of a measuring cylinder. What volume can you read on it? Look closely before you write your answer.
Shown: 190 mL
